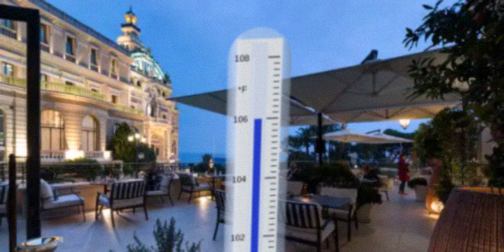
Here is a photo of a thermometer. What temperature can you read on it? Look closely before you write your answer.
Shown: 106 °F
